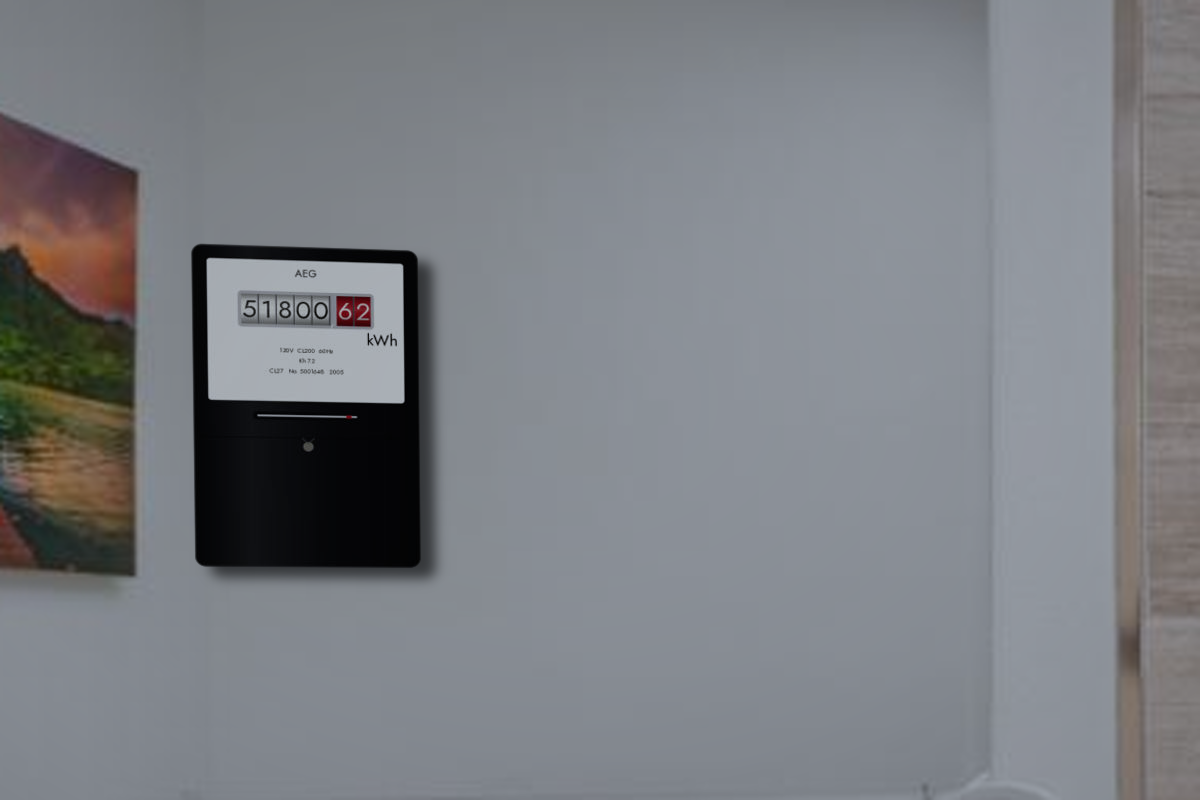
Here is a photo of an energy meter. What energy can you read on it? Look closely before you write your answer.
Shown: 51800.62 kWh
